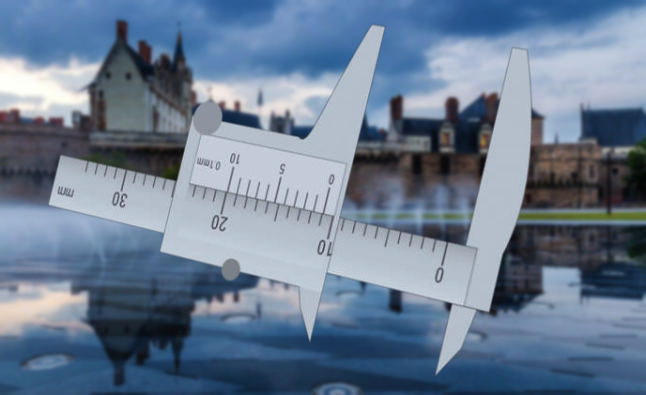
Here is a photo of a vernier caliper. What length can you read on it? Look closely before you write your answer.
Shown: 10.9 mm
